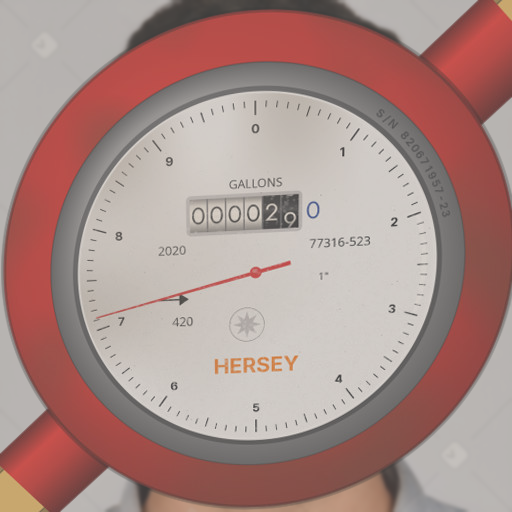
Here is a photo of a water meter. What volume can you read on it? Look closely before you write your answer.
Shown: 287.1 gal
